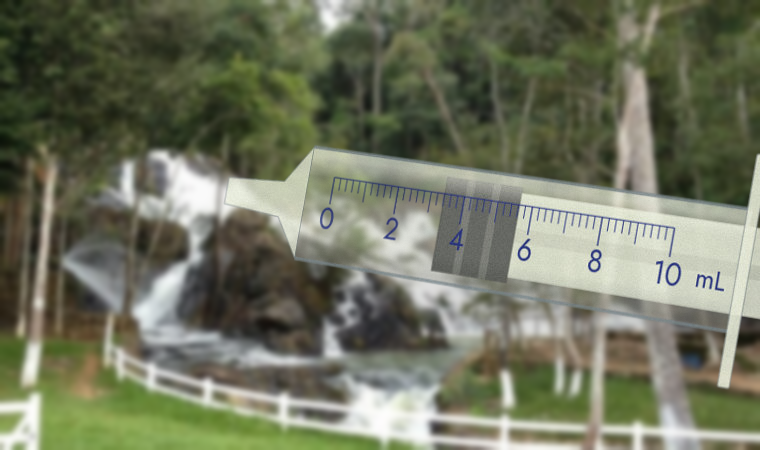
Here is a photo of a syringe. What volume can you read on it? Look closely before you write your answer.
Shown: 3.4 mL
